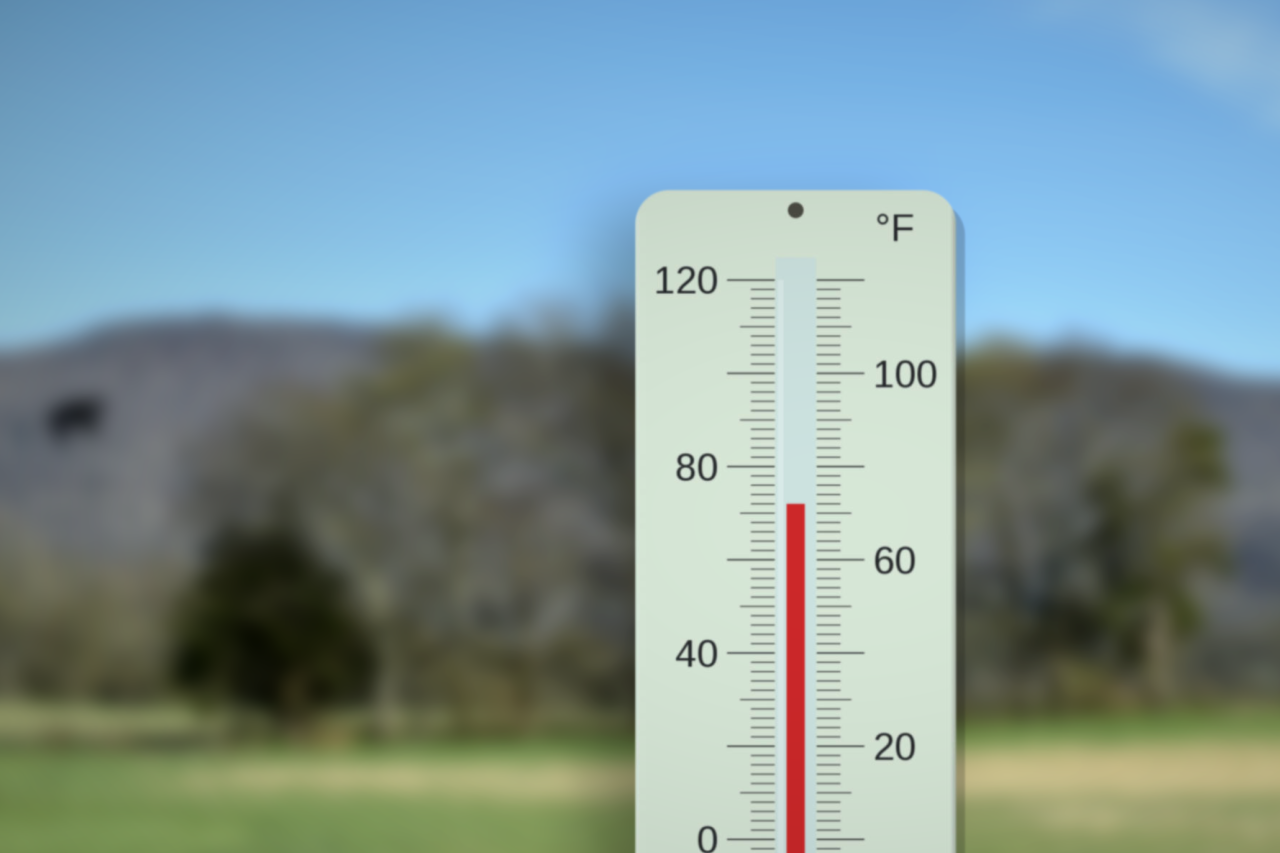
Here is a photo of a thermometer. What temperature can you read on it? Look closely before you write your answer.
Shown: 72 °F
